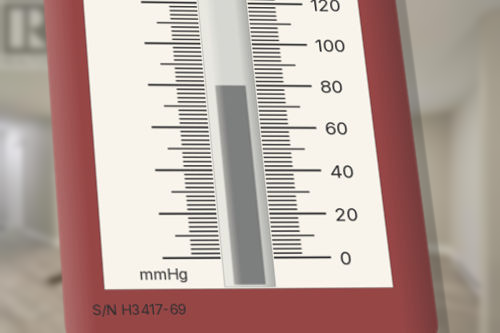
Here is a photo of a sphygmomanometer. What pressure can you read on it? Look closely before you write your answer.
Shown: 80 mmHg
